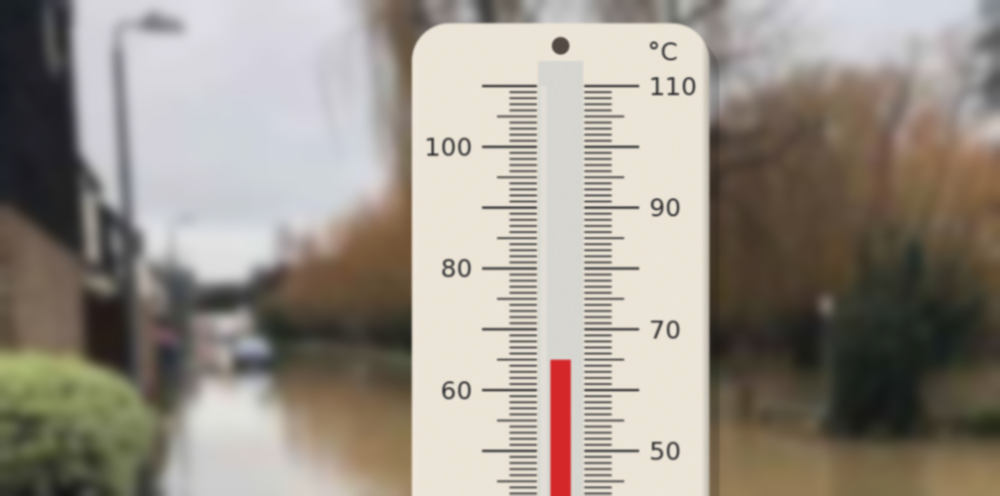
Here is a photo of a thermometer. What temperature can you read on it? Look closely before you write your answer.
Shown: 65 °C
